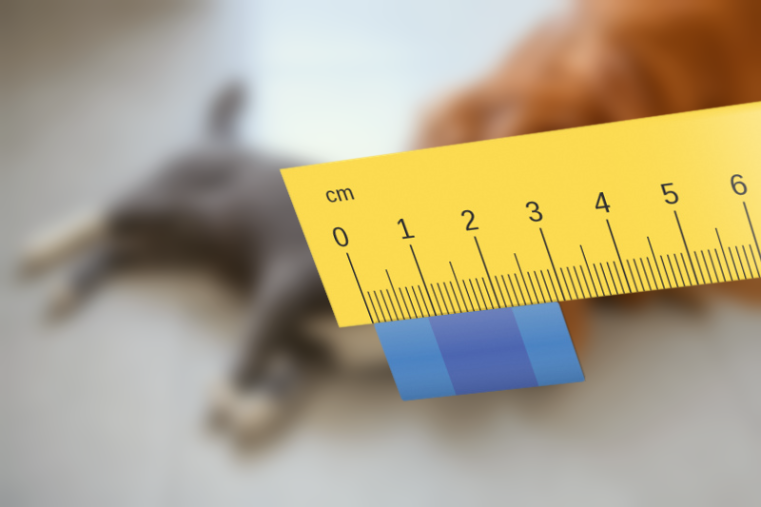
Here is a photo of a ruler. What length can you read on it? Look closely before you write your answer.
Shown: 2.9 cm
